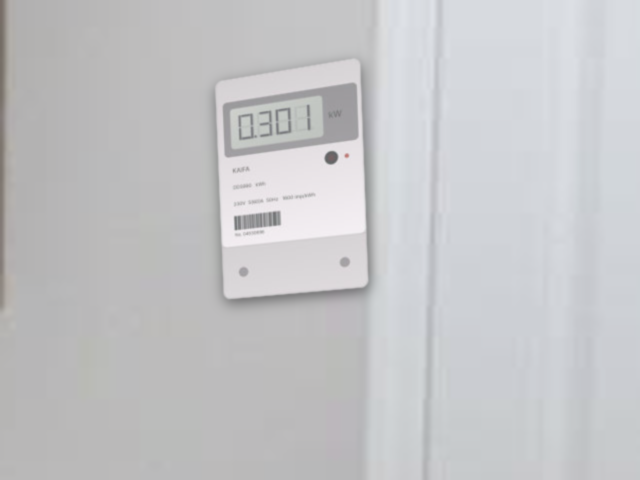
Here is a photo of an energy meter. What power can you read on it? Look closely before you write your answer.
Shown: 0.301 kW
